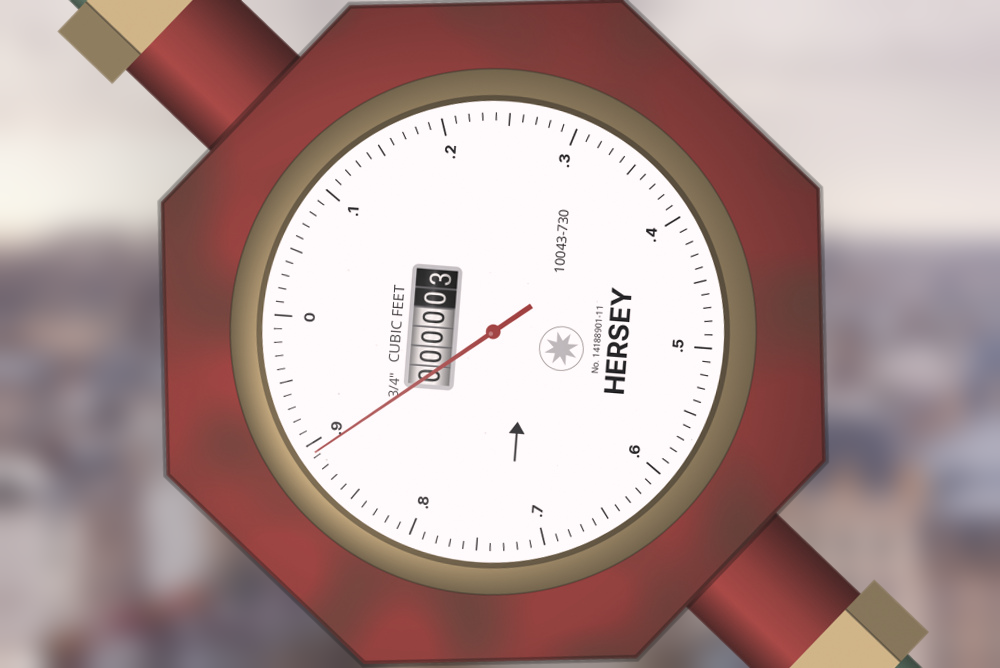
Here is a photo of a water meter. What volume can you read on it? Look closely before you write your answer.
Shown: 2.89 ft³
